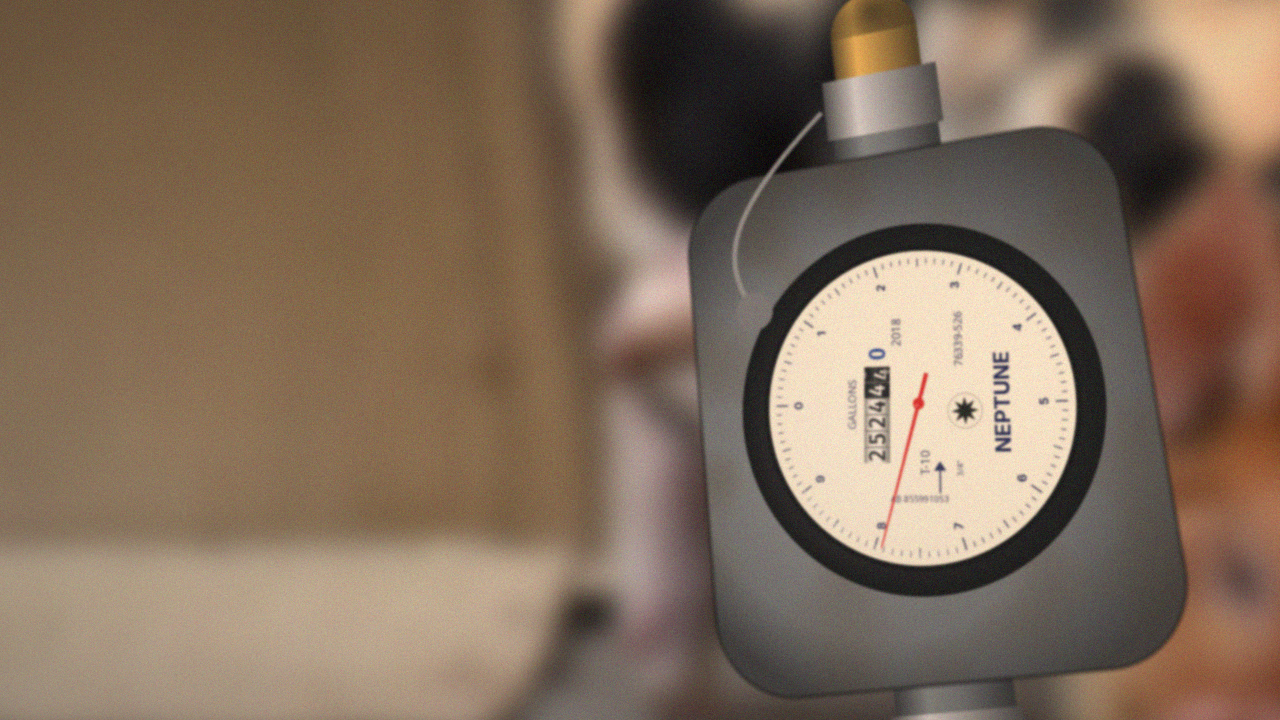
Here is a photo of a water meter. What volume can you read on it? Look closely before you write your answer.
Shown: 2524437.9 gal
